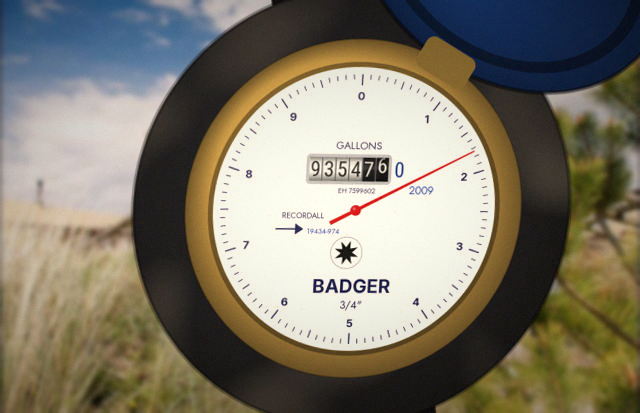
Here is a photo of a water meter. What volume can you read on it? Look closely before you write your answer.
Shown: 9354761.7 gal
